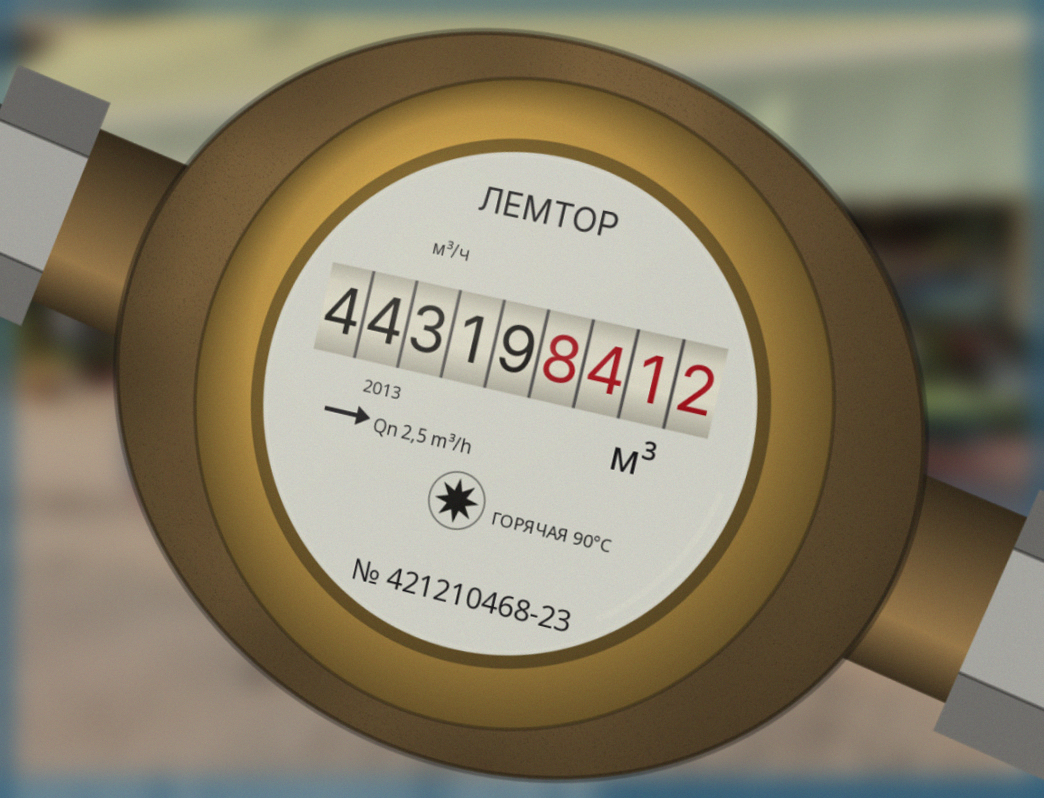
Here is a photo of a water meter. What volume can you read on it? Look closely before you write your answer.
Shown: 44319.8412 m³
